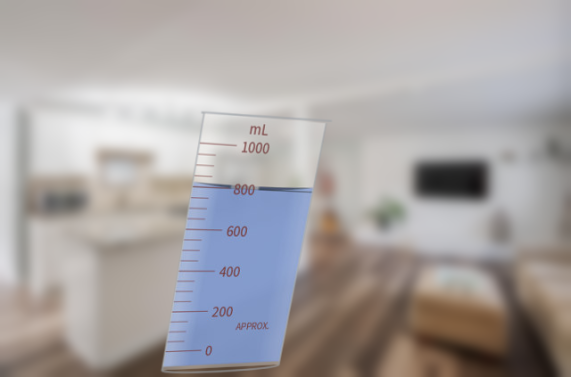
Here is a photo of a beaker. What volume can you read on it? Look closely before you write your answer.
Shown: 800 mL
